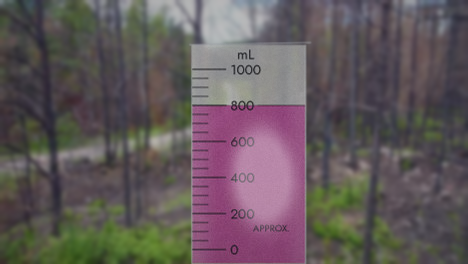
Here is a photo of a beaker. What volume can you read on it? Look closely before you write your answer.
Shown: 800 mL
